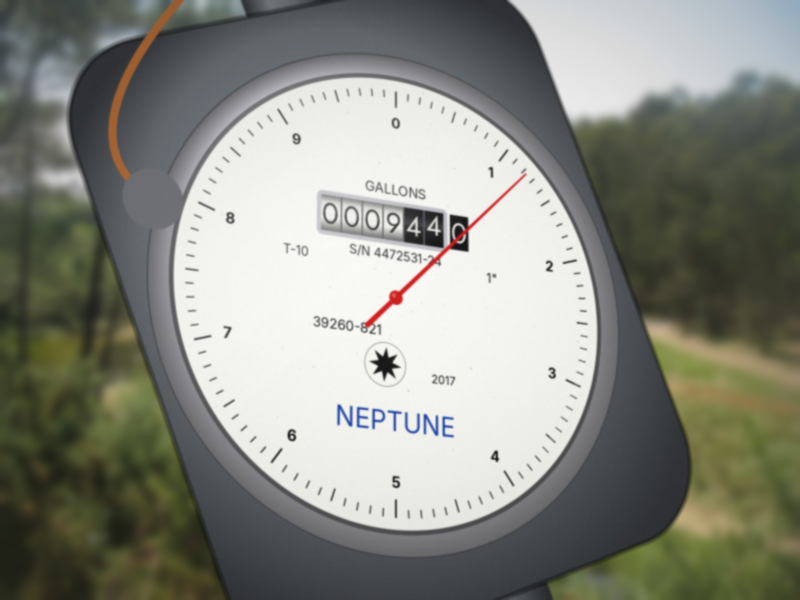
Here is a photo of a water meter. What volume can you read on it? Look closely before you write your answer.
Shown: 9441.2 gal
